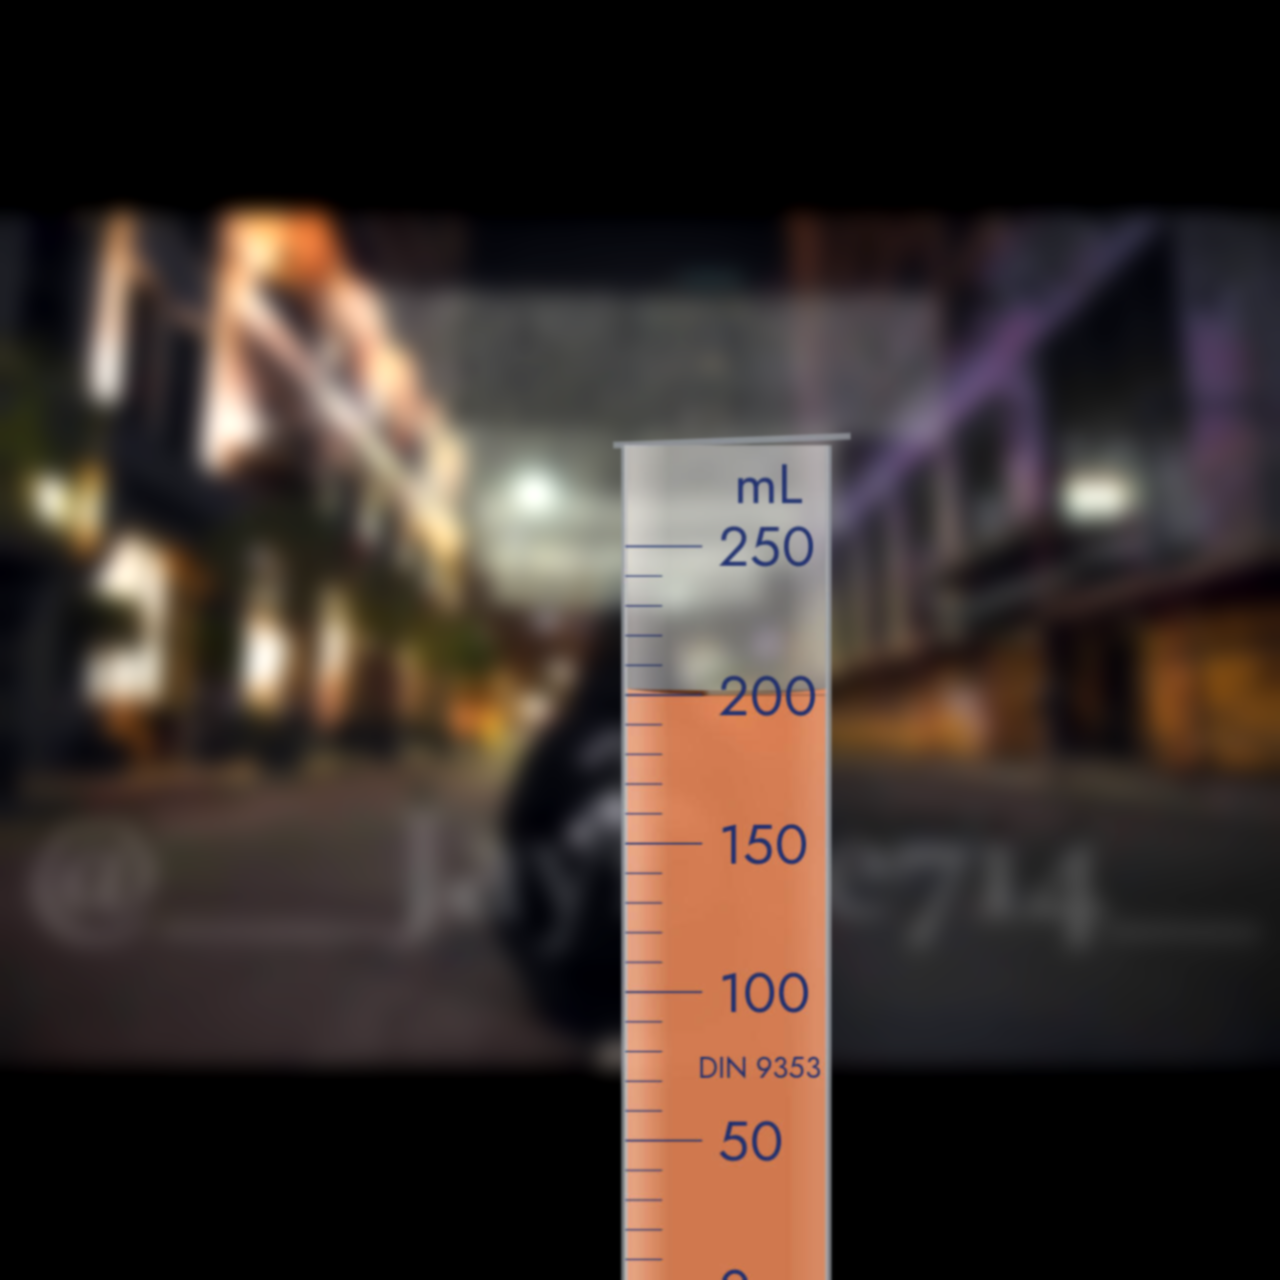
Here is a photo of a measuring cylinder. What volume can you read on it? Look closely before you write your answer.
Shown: 200 mL
